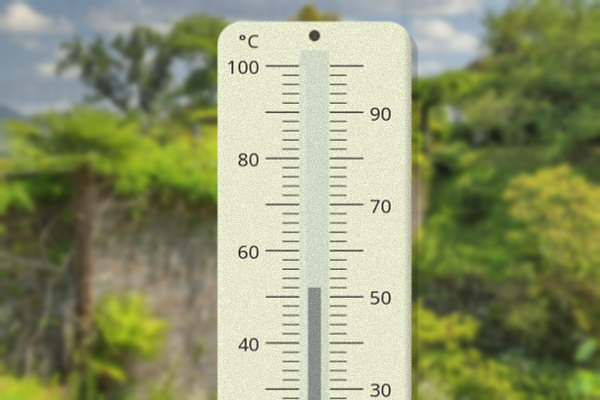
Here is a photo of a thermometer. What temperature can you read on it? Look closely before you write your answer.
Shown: 52 °C
